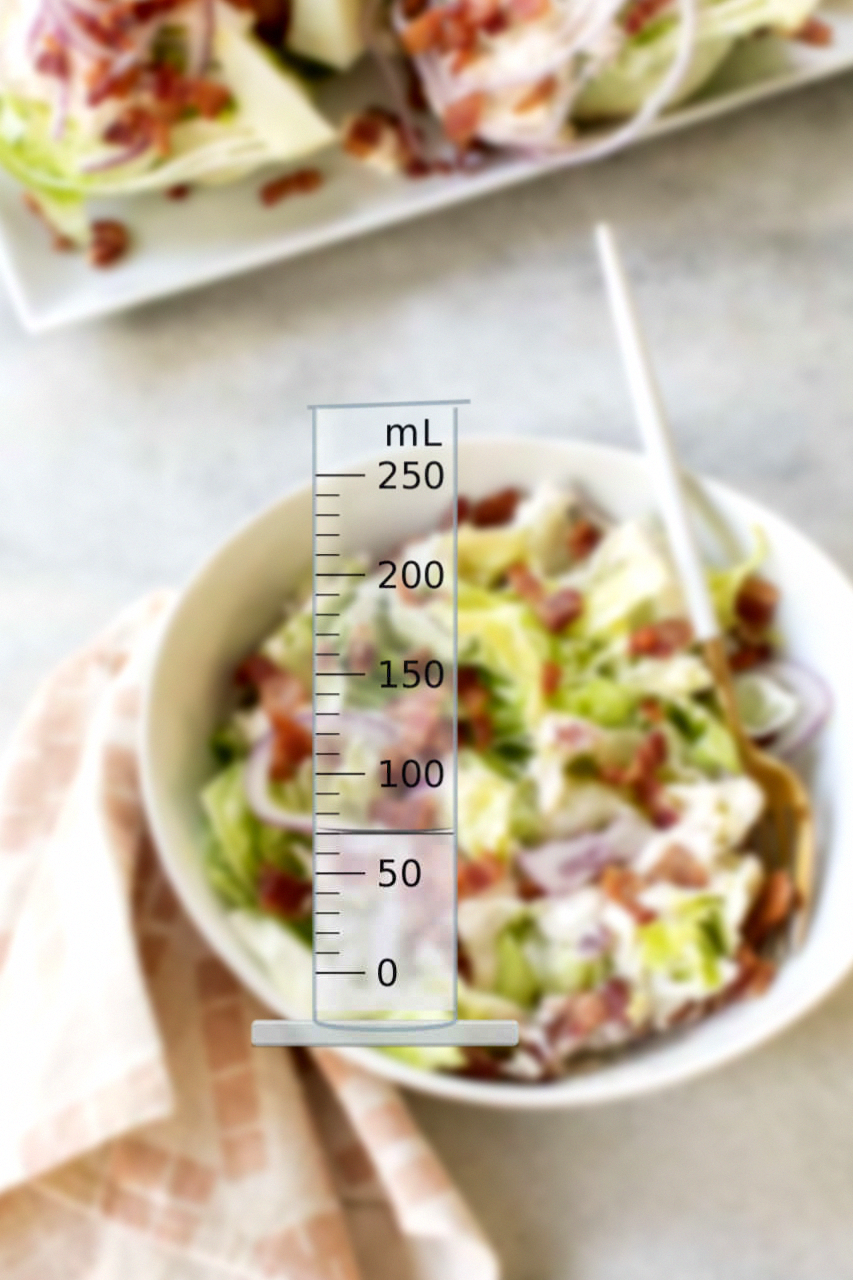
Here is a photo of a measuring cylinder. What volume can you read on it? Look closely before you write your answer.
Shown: 70 mL
